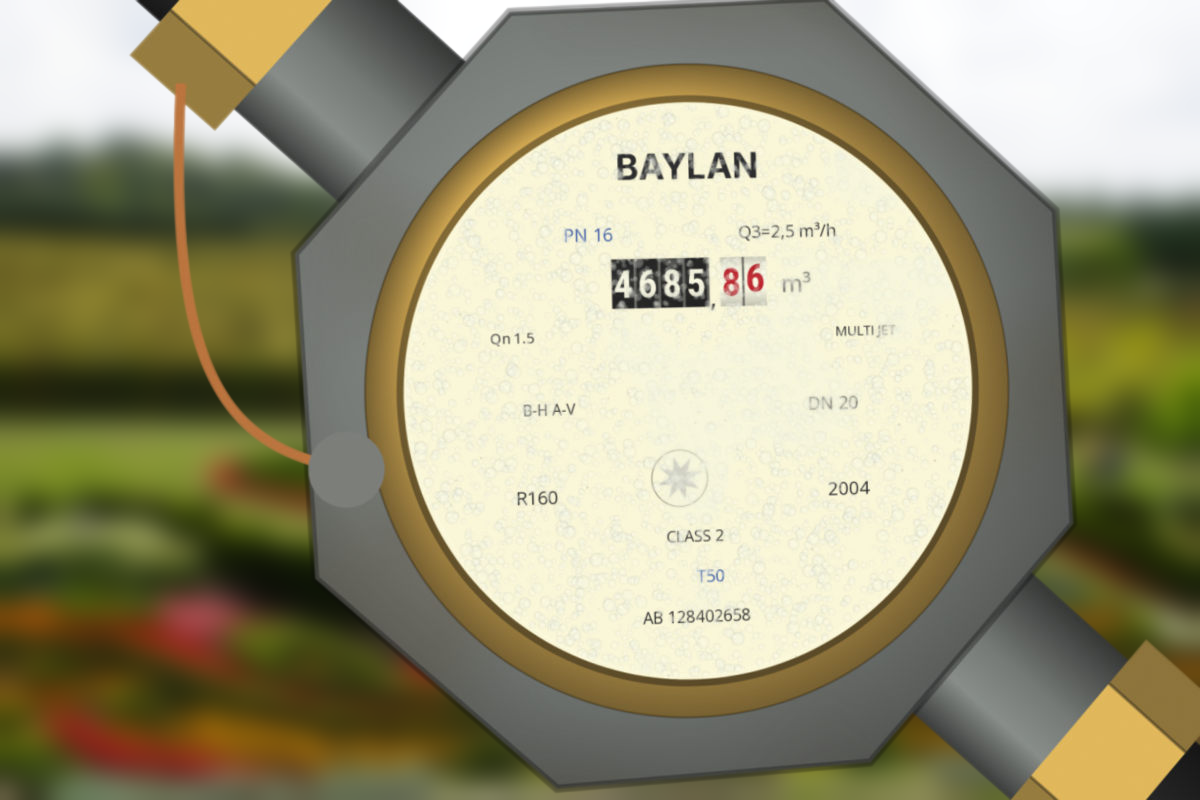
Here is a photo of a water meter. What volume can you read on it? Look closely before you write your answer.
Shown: 4685.86 m³
